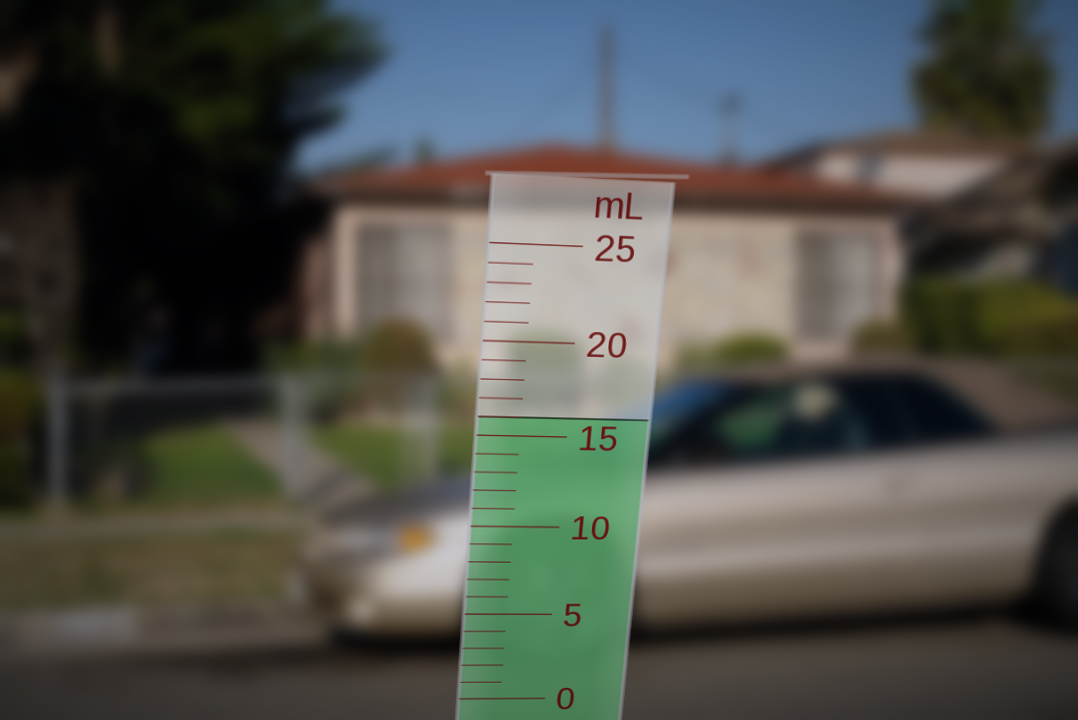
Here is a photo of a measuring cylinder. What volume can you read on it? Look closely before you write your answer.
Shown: 16 mL
